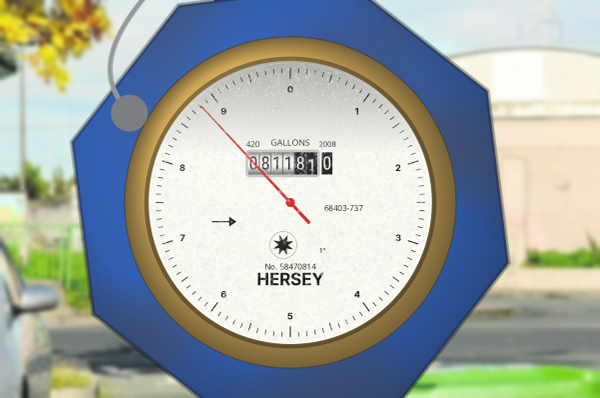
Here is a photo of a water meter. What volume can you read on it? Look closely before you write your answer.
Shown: 811808.8 gal
